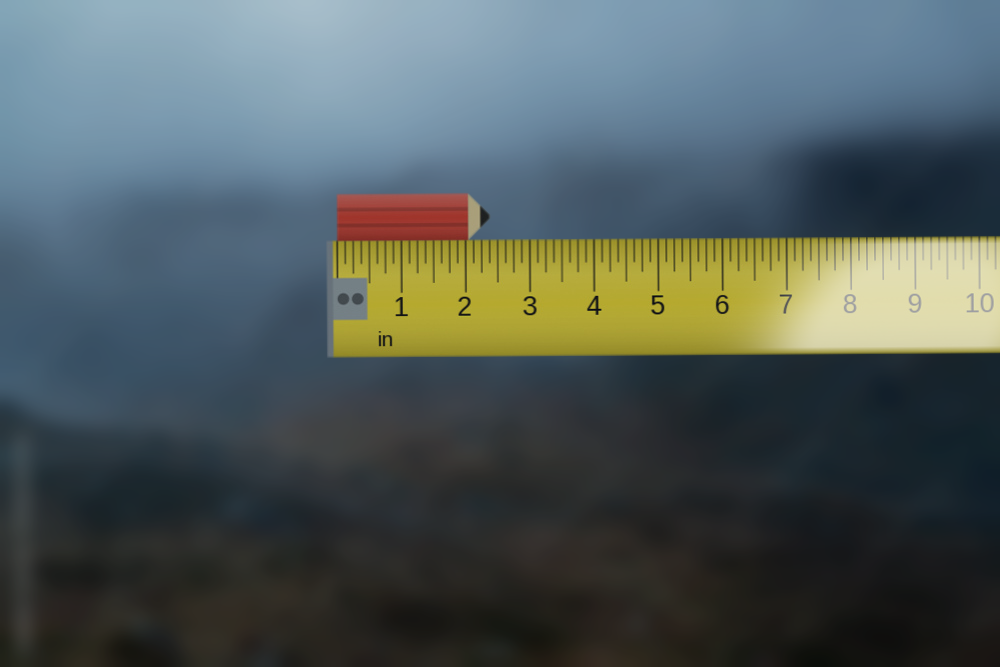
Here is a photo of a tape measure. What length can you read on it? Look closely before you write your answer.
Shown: 2.375 in
